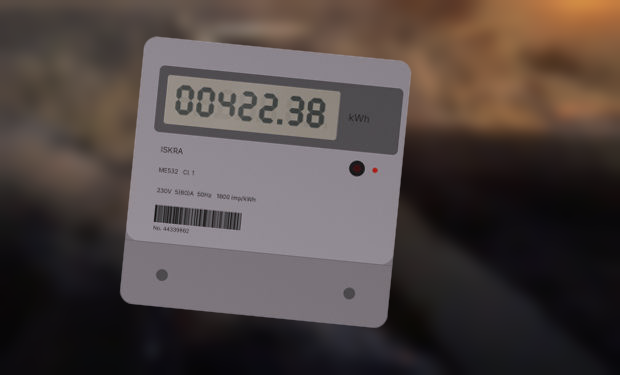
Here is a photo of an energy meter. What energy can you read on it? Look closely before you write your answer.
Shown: 422.38 kWh
